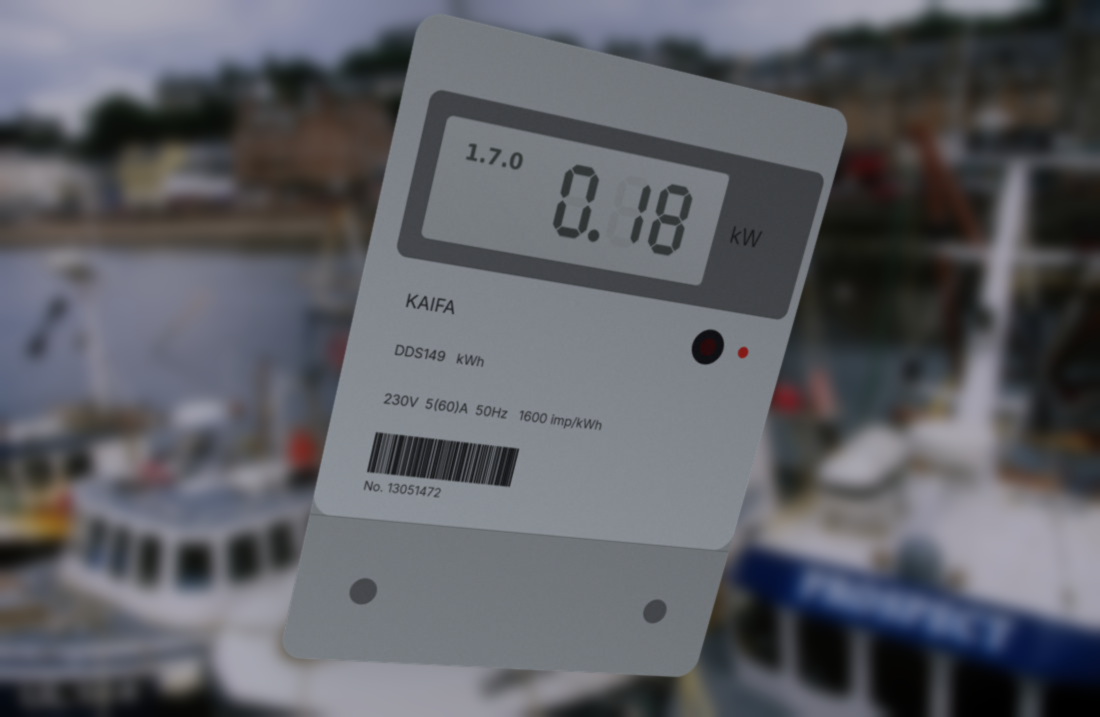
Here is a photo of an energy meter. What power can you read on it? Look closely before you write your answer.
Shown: 0.18 kW
